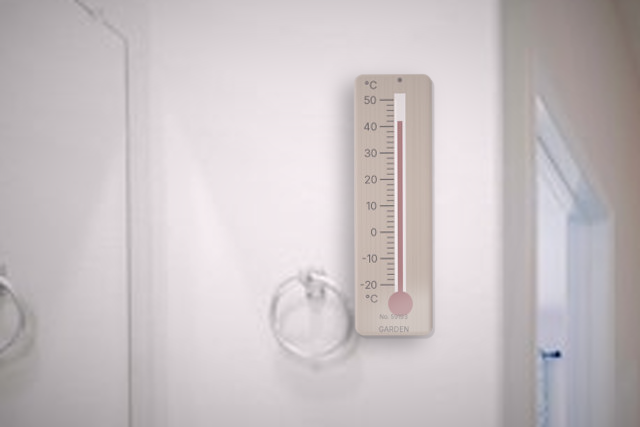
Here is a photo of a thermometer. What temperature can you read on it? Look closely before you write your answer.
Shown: 42 °C
